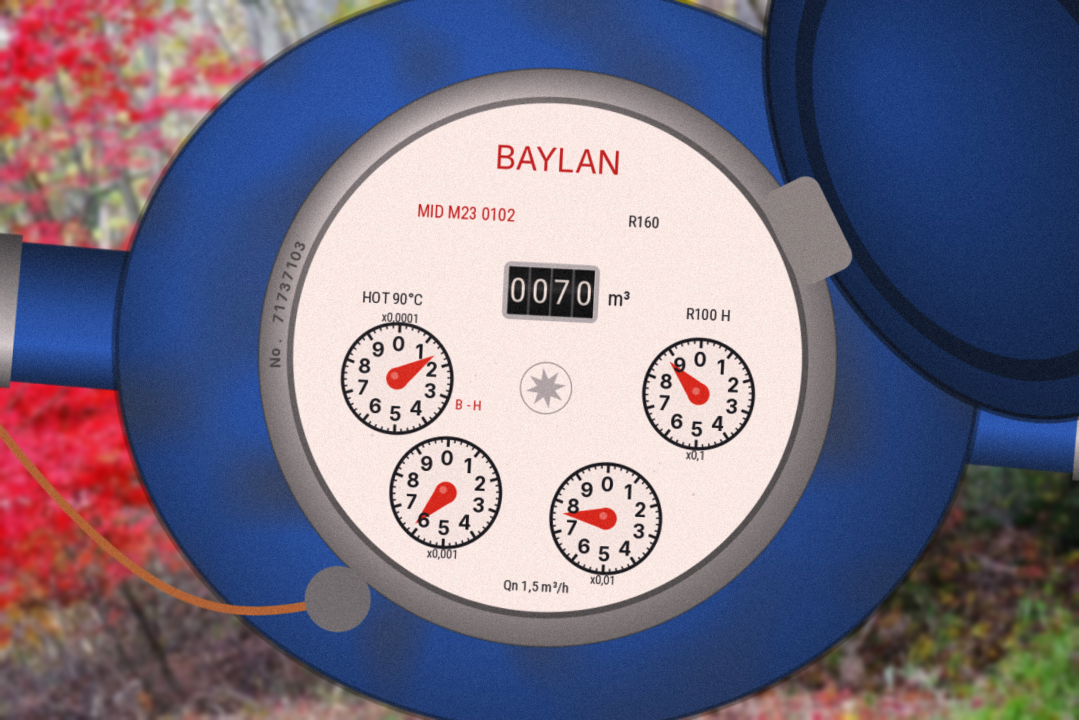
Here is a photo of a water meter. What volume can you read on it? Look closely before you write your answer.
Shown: 70.8761 m³
